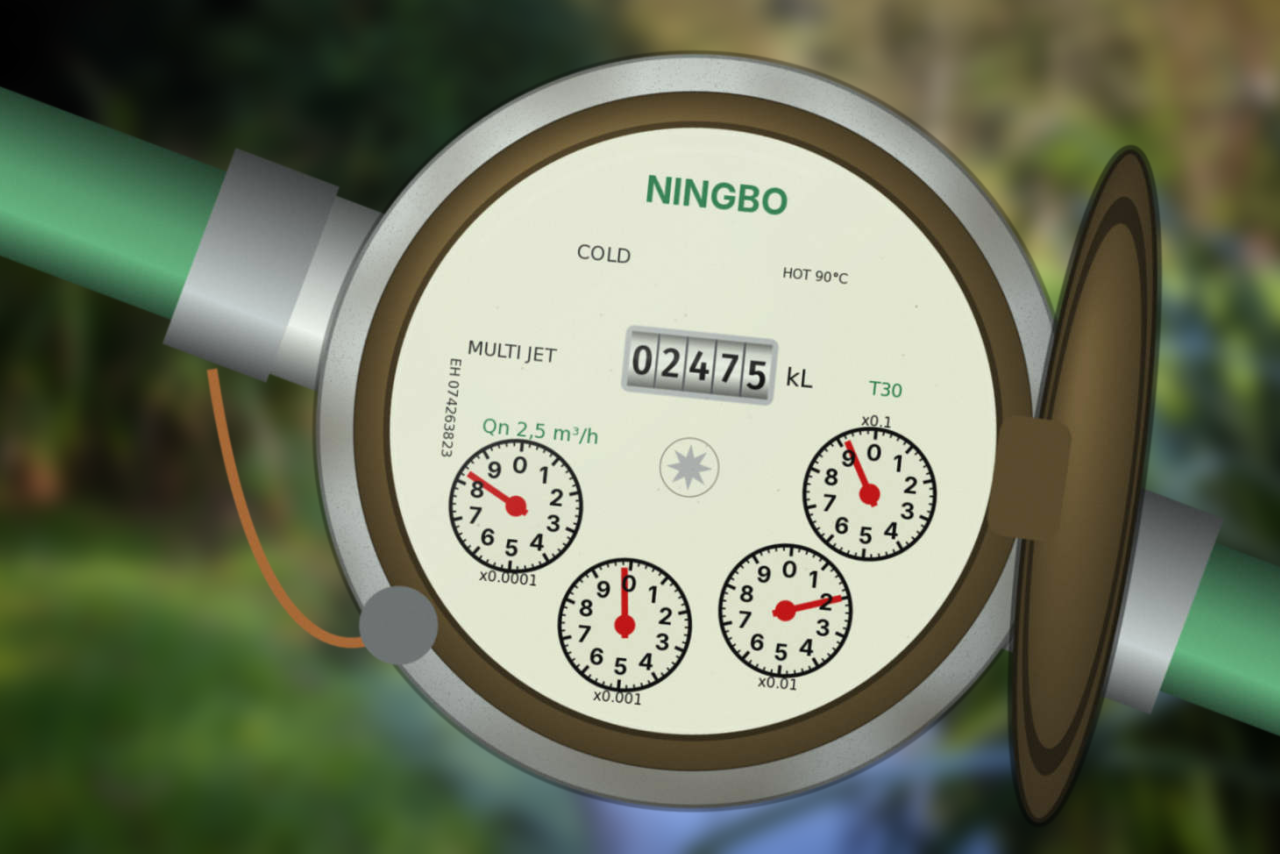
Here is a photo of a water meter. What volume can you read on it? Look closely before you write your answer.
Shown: 2474.9198 kL
